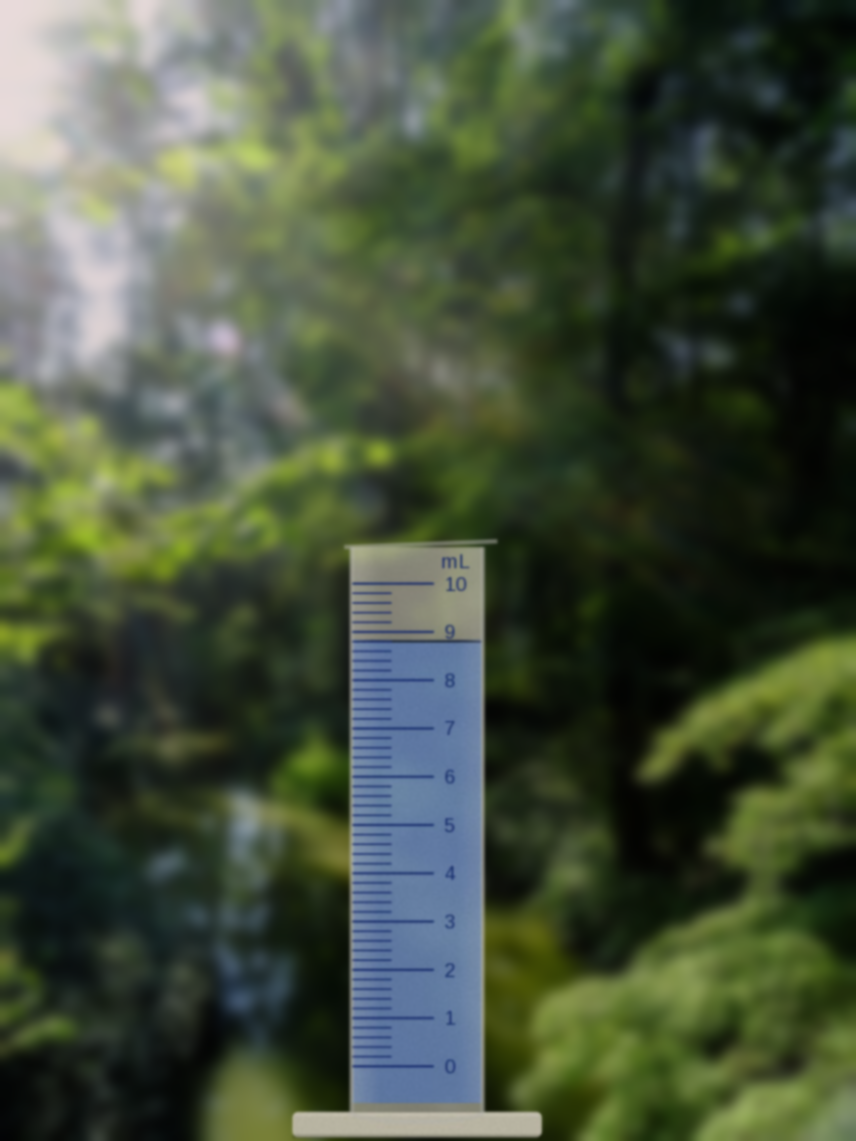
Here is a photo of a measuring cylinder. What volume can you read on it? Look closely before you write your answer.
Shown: 8.8 mL
